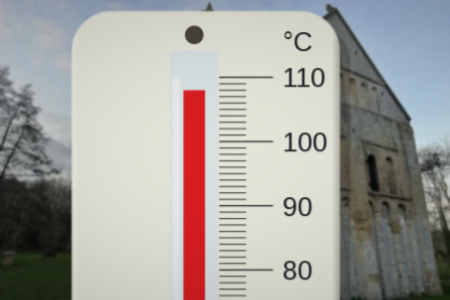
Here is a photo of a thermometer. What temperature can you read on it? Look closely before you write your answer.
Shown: 108 °C
